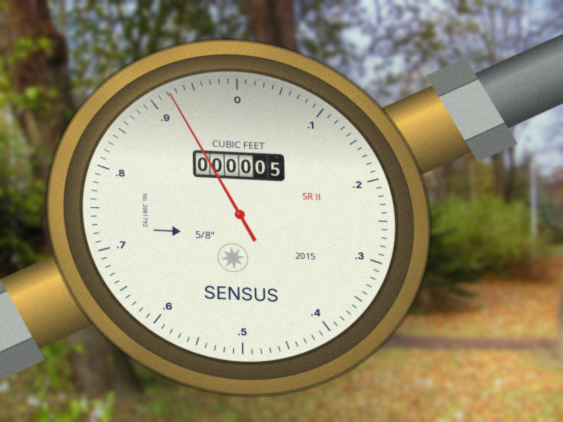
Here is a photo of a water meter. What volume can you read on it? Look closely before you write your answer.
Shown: 4.92 ft³
